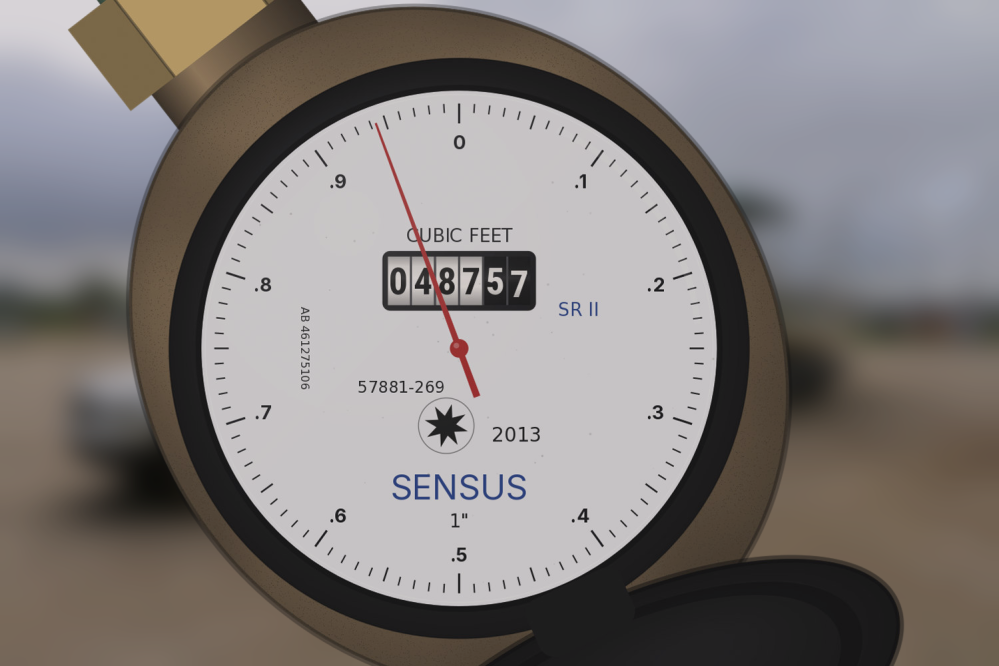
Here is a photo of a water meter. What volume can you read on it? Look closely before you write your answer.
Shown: 48756.94 ft³
